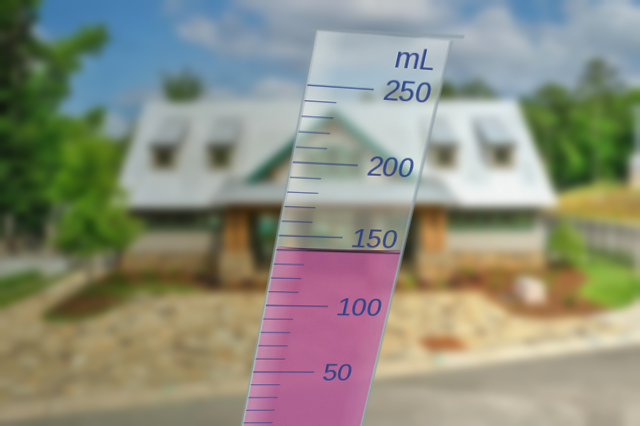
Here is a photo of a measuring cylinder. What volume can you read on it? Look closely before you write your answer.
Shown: 140 mL
